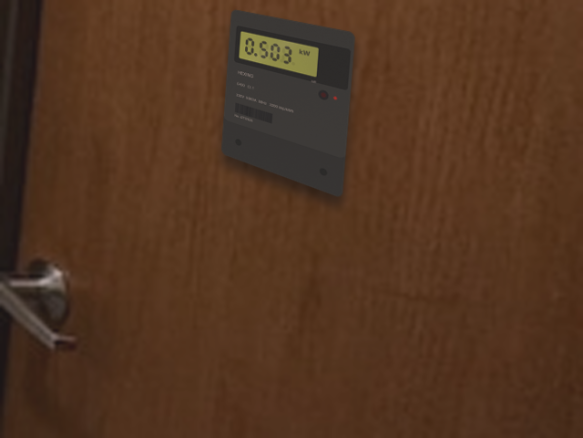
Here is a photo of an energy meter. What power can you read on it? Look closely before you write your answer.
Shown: 0.503 kW
